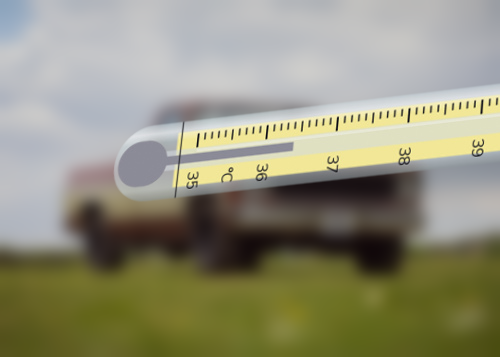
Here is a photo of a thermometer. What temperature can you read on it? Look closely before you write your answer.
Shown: 36.4 °C
